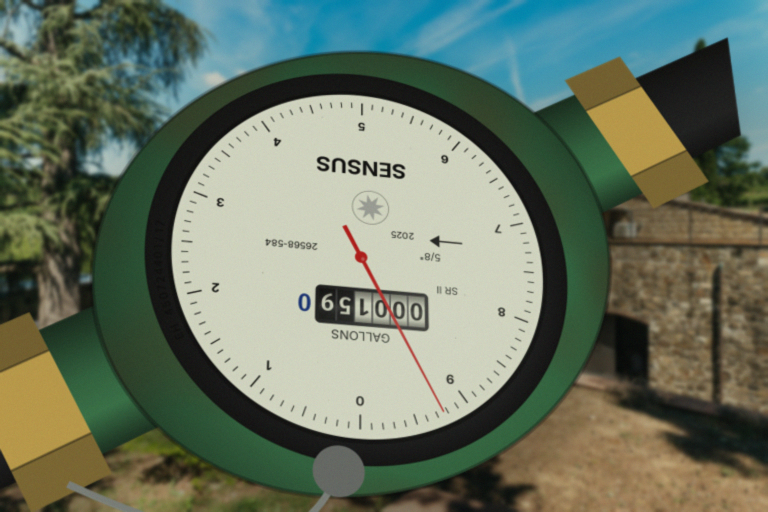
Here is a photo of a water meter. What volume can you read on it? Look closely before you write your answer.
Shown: 1589.2 gal
